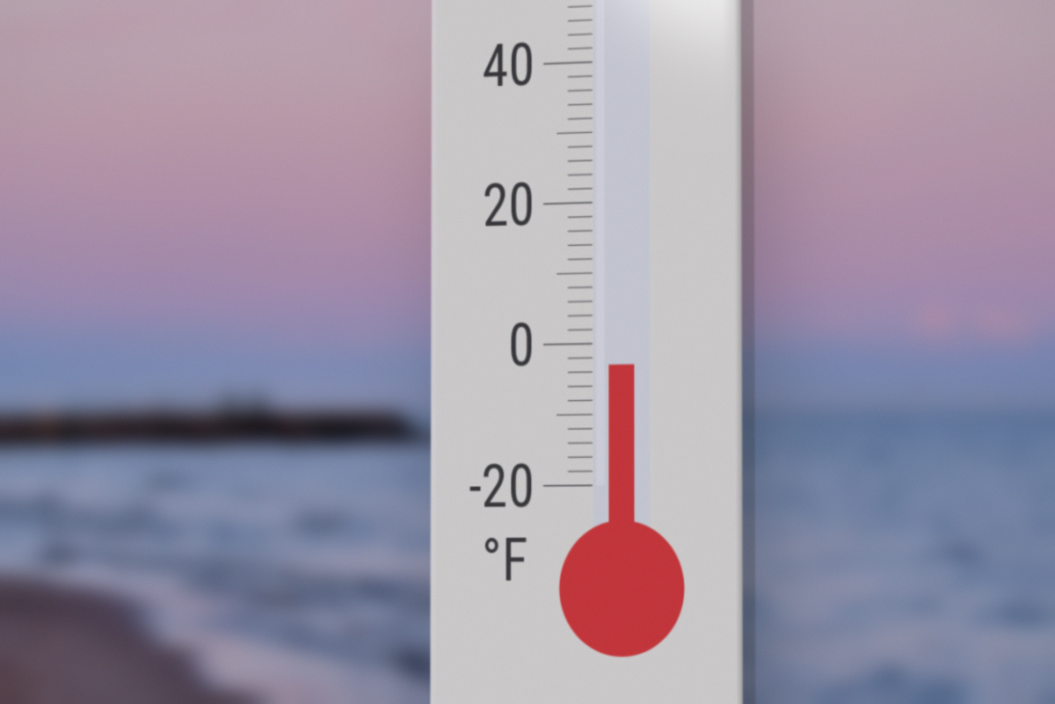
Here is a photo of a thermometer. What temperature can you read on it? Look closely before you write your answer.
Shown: -3 °F
